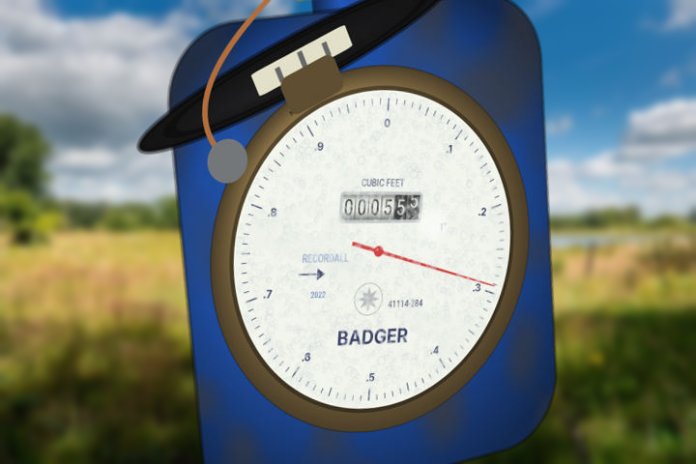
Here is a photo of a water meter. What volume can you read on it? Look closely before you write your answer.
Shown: 555.29 ft³
